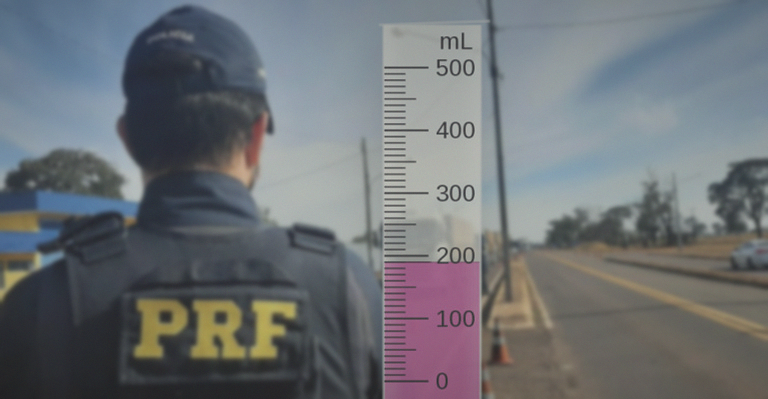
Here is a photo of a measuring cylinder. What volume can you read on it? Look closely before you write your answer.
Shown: 190 mL
